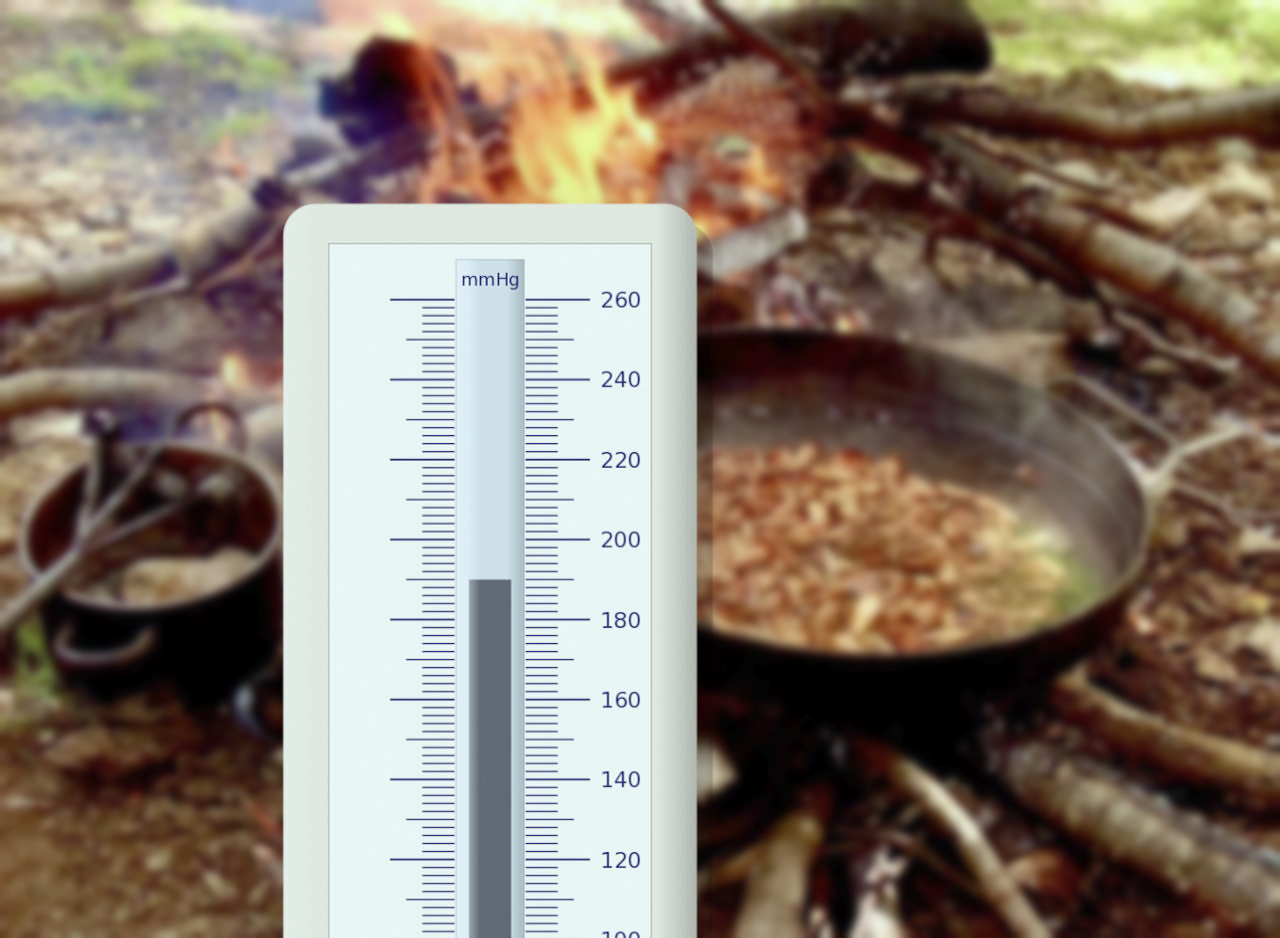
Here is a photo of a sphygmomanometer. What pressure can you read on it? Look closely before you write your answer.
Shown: 190 mmHg
